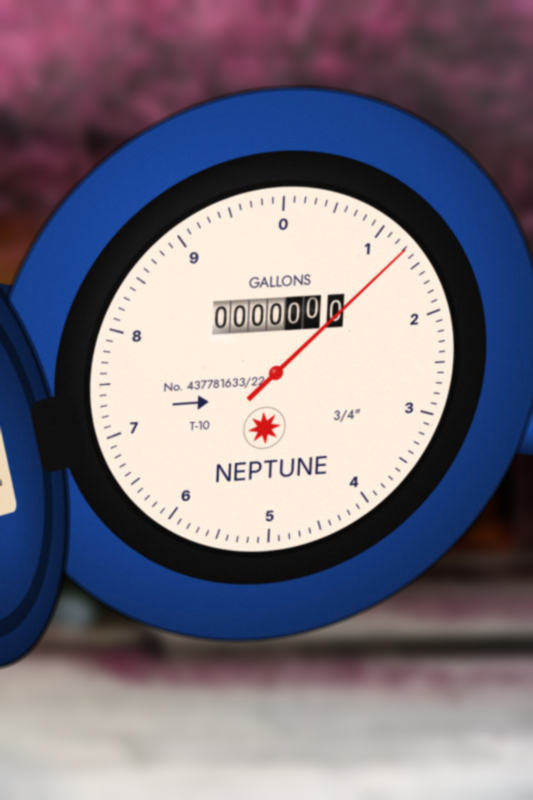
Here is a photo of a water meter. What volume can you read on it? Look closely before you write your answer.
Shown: 1.3 gal
